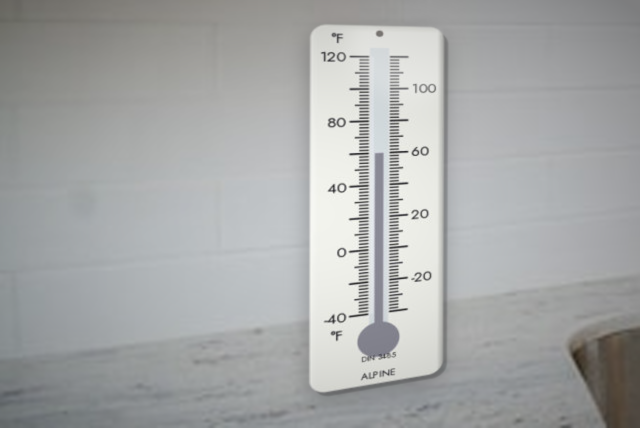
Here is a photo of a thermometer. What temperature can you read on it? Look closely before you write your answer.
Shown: 60 °F
